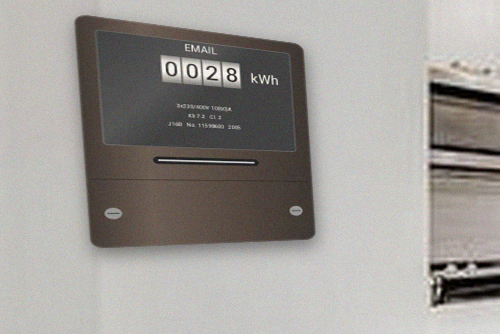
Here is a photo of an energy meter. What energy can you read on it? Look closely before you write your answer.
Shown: 28 kWh
